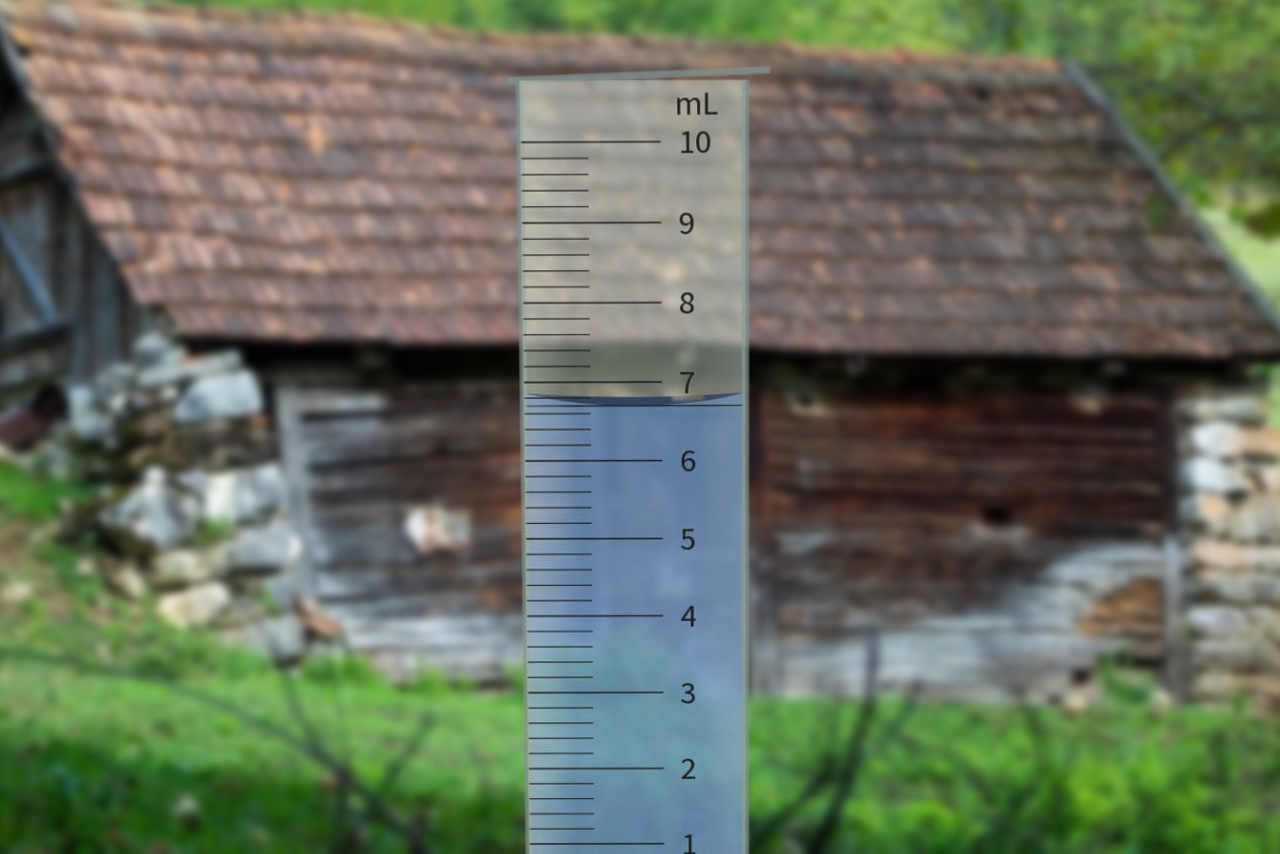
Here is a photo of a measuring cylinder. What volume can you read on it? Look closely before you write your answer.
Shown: 6.7 mL
